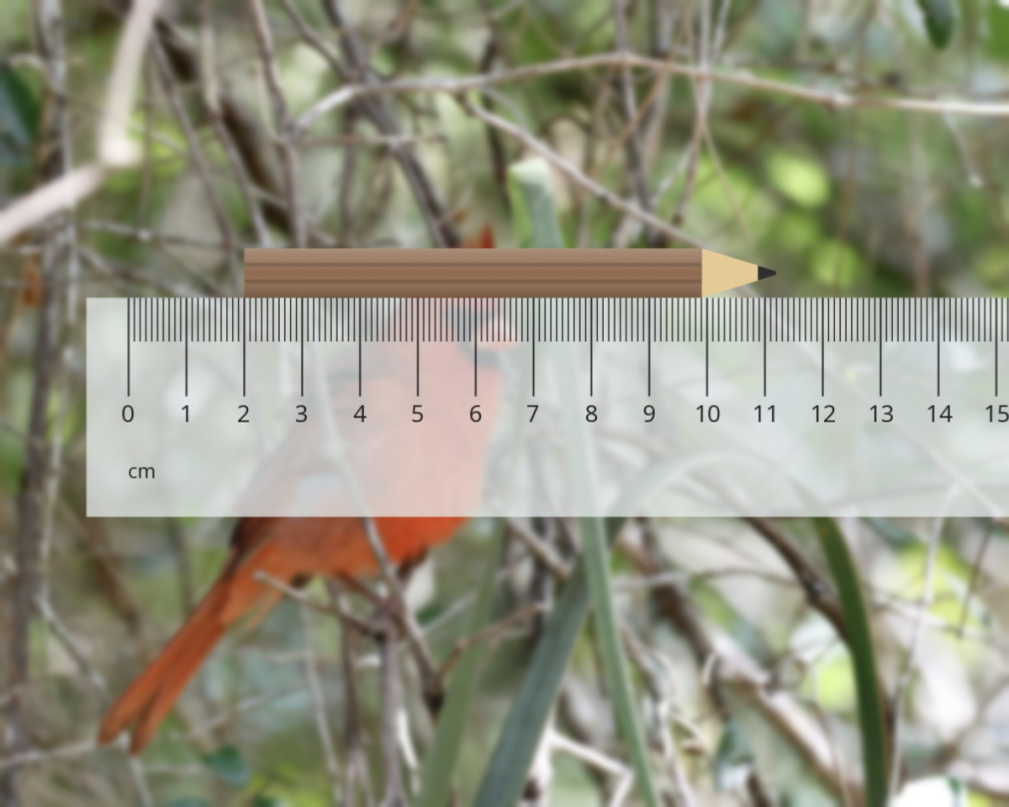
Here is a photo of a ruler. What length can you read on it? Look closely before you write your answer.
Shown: 9.2 cm
